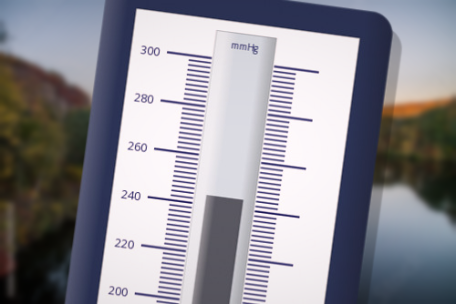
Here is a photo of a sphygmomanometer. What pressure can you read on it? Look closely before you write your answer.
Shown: 244 mmHg
